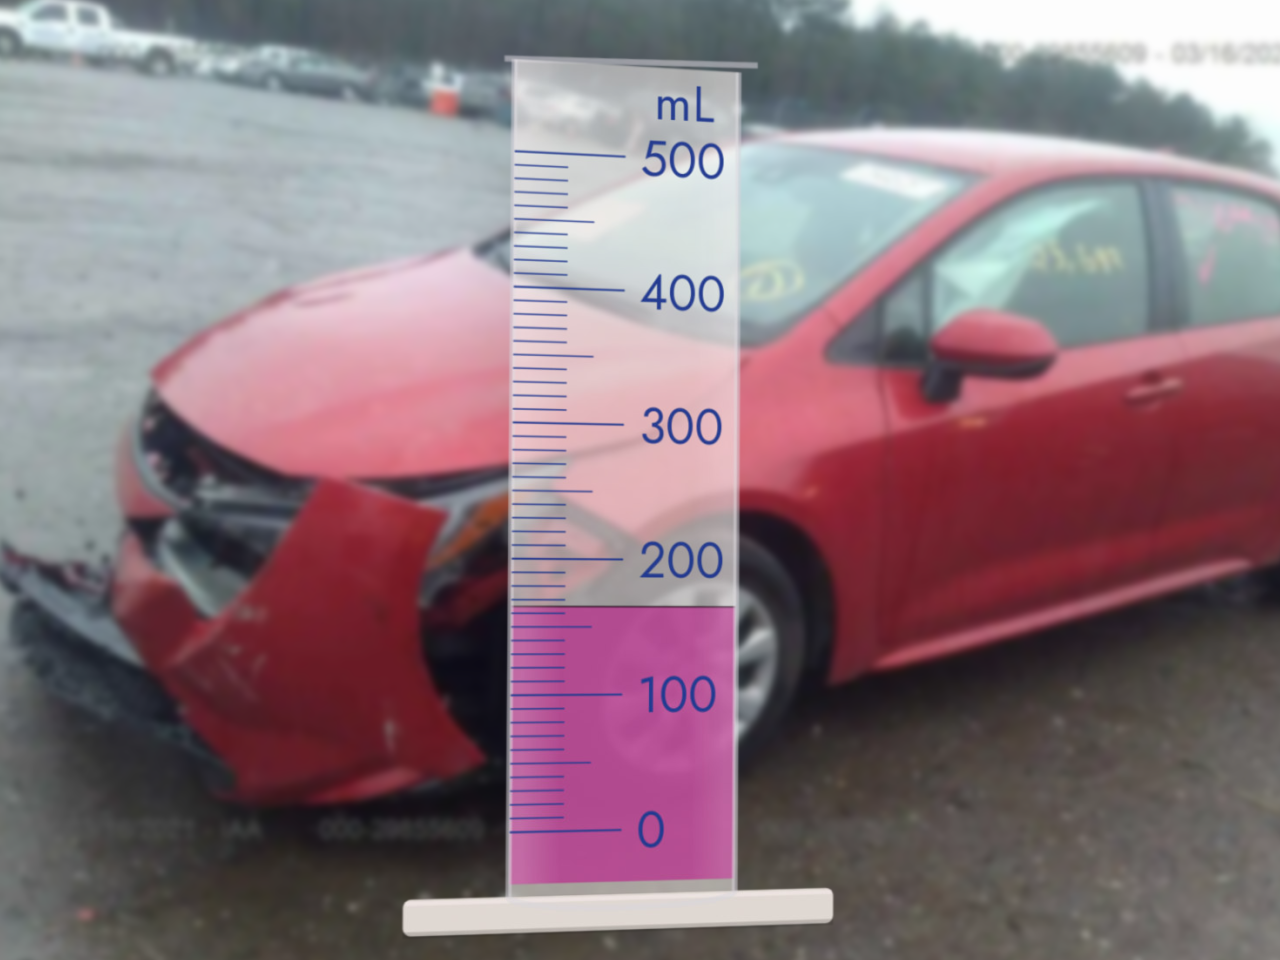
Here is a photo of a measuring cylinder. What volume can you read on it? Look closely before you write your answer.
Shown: 165 mL
